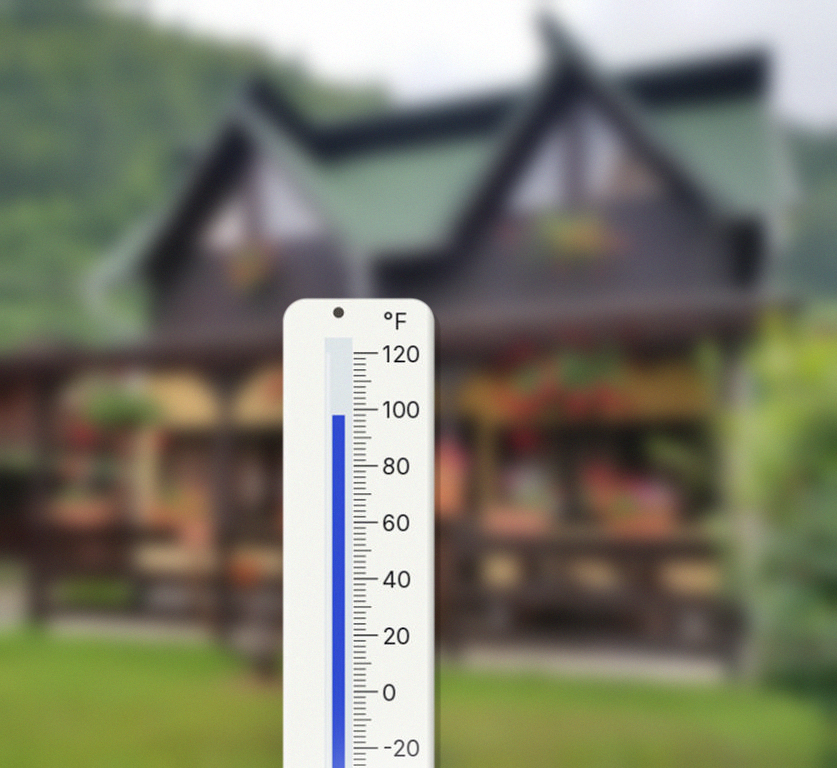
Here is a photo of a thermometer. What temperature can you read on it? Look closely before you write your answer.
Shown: 98 °F
